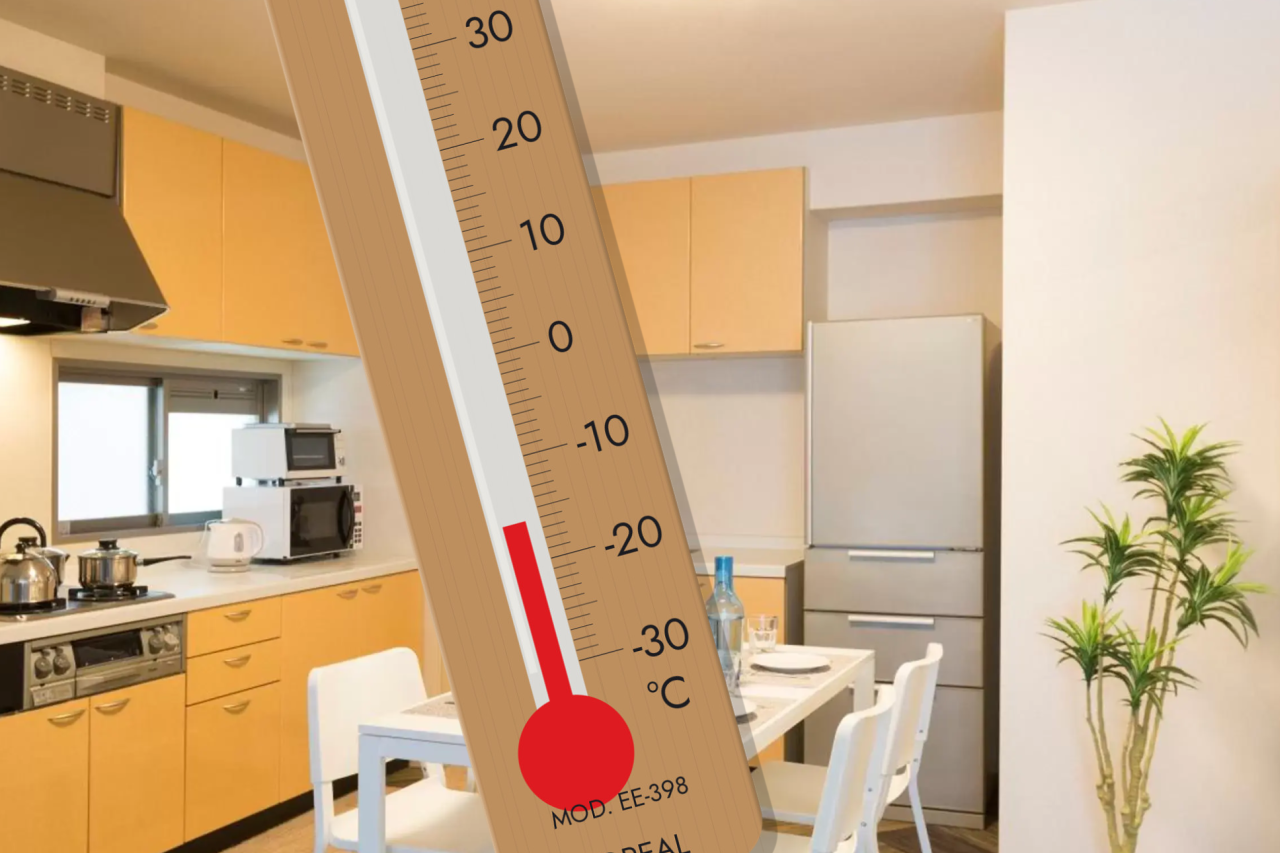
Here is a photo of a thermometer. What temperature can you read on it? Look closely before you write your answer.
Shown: -16 °C
